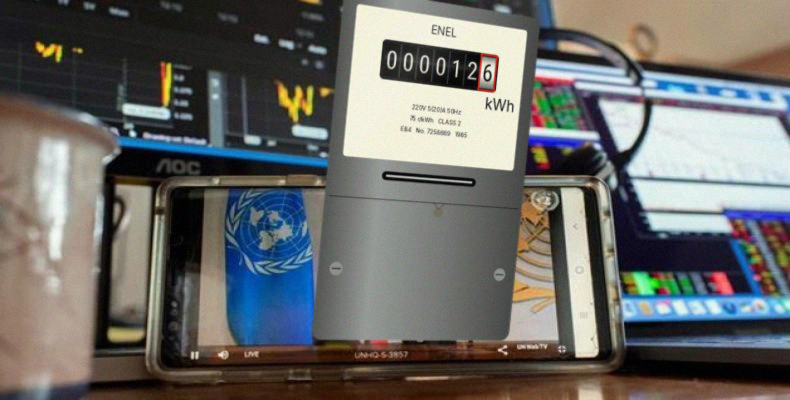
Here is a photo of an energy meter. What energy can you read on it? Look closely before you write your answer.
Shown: 12.6 kWh
